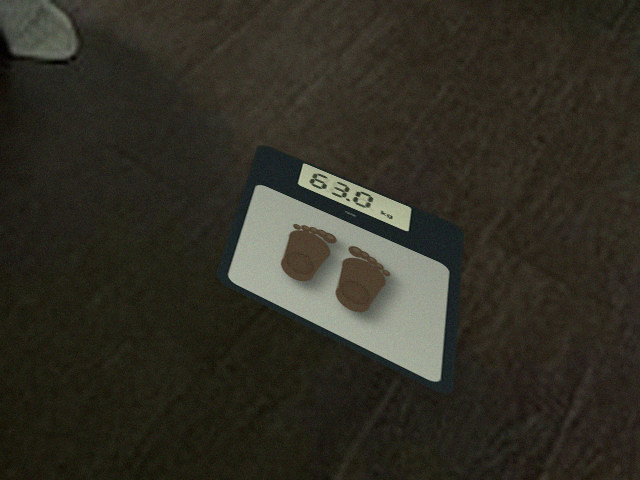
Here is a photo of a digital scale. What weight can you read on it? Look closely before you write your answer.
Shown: 63.0 kg
